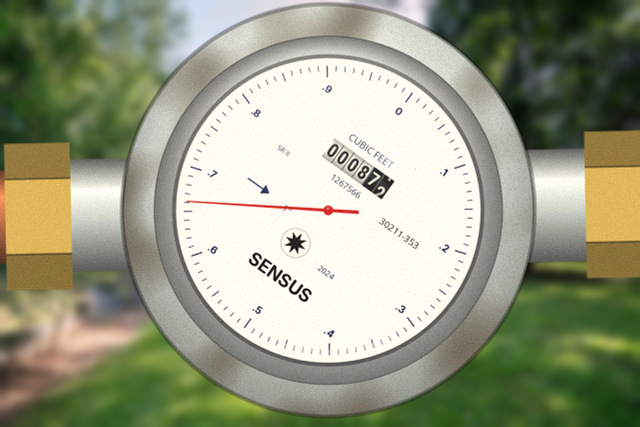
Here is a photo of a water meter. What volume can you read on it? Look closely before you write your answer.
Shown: 871.66 ft³
